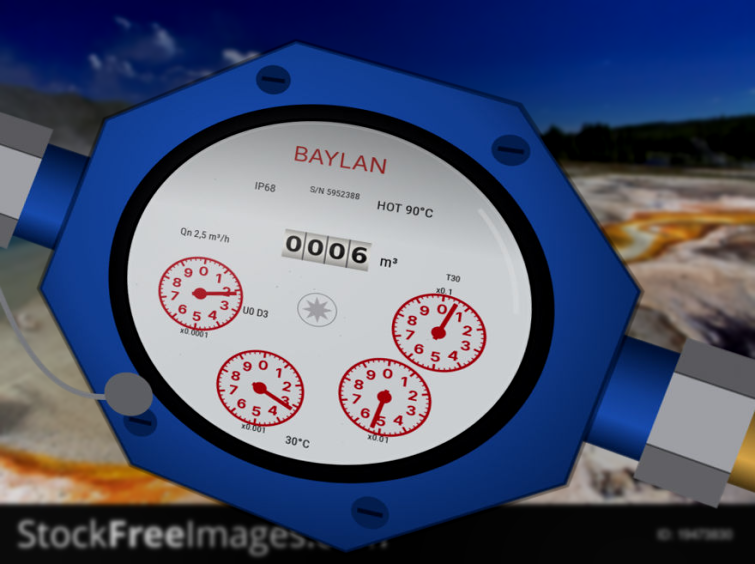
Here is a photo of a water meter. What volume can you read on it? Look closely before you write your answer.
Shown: 6.0532 m³
